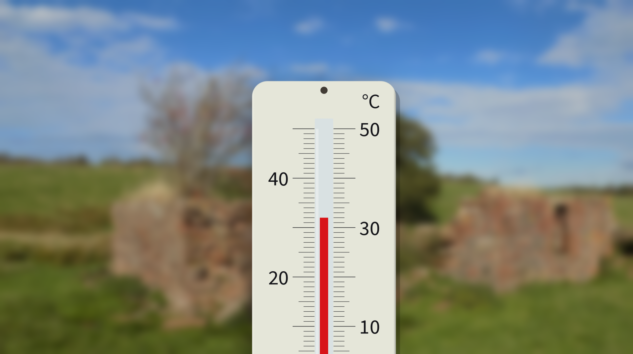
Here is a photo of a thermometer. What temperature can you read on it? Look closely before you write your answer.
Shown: 32 °C
